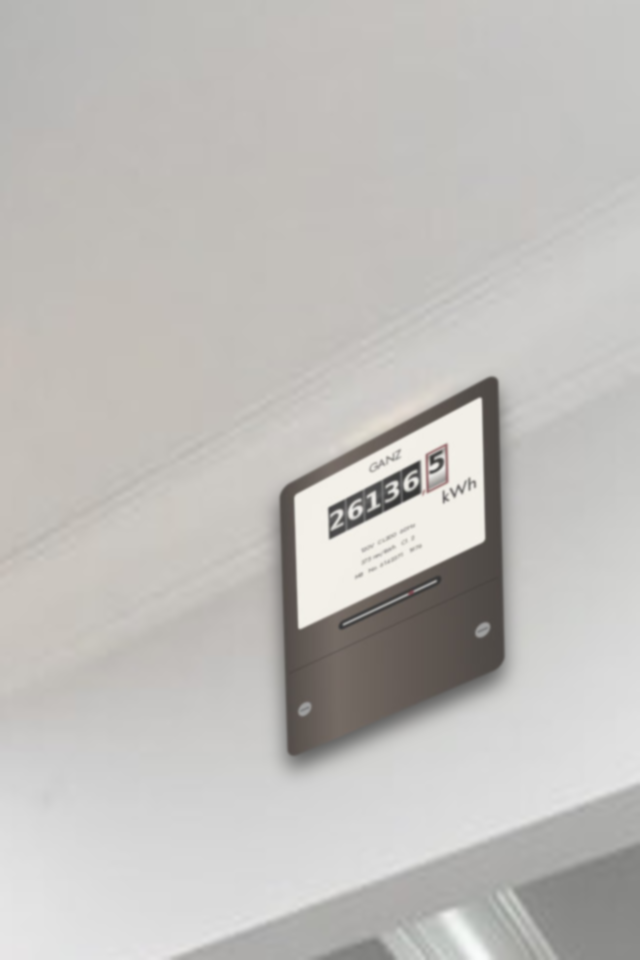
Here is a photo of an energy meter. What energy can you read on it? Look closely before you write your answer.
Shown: 26136.5 kWh
